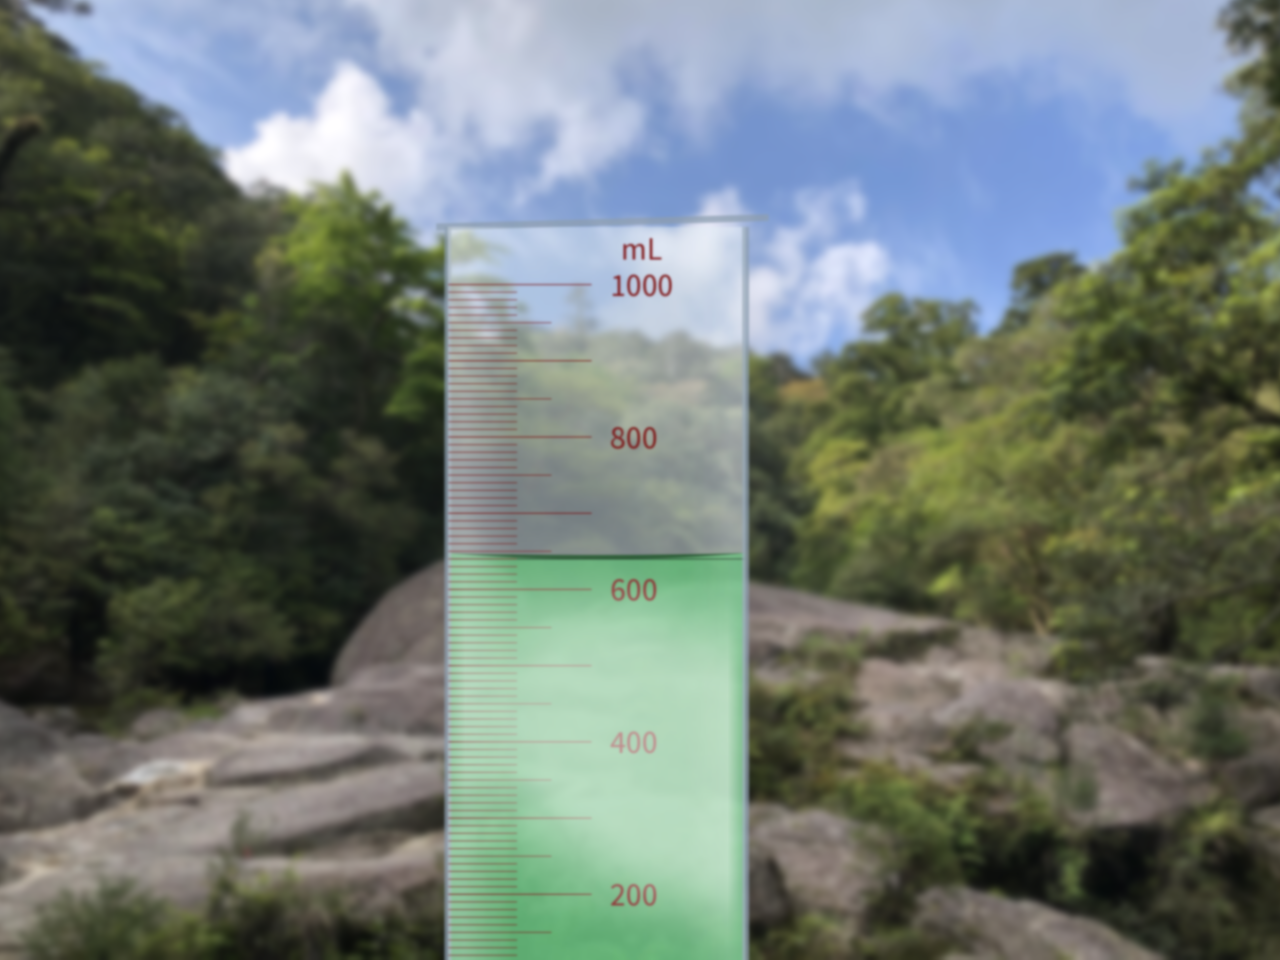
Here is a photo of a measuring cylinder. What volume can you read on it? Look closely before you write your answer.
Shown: 640 mL
